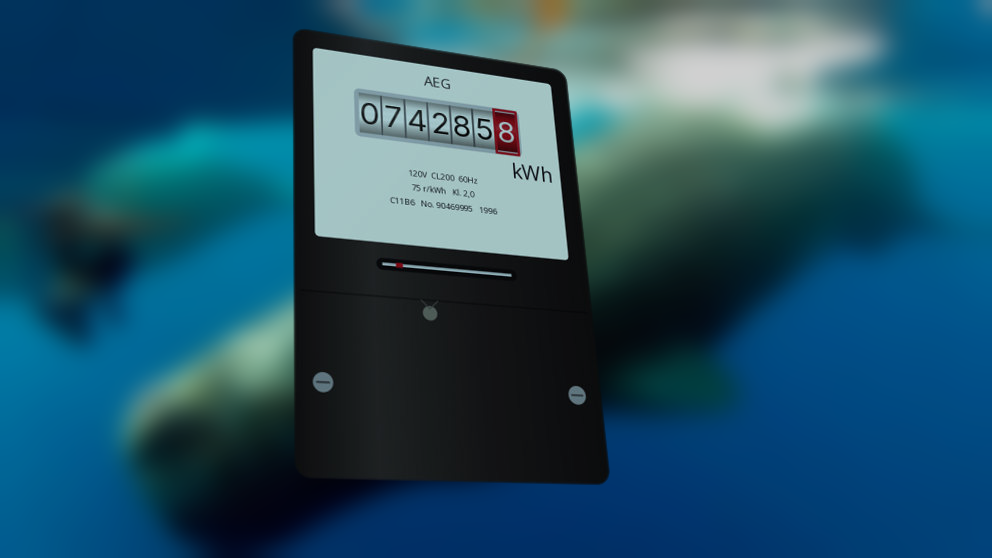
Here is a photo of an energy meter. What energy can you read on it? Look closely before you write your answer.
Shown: 74285.8 kWh
